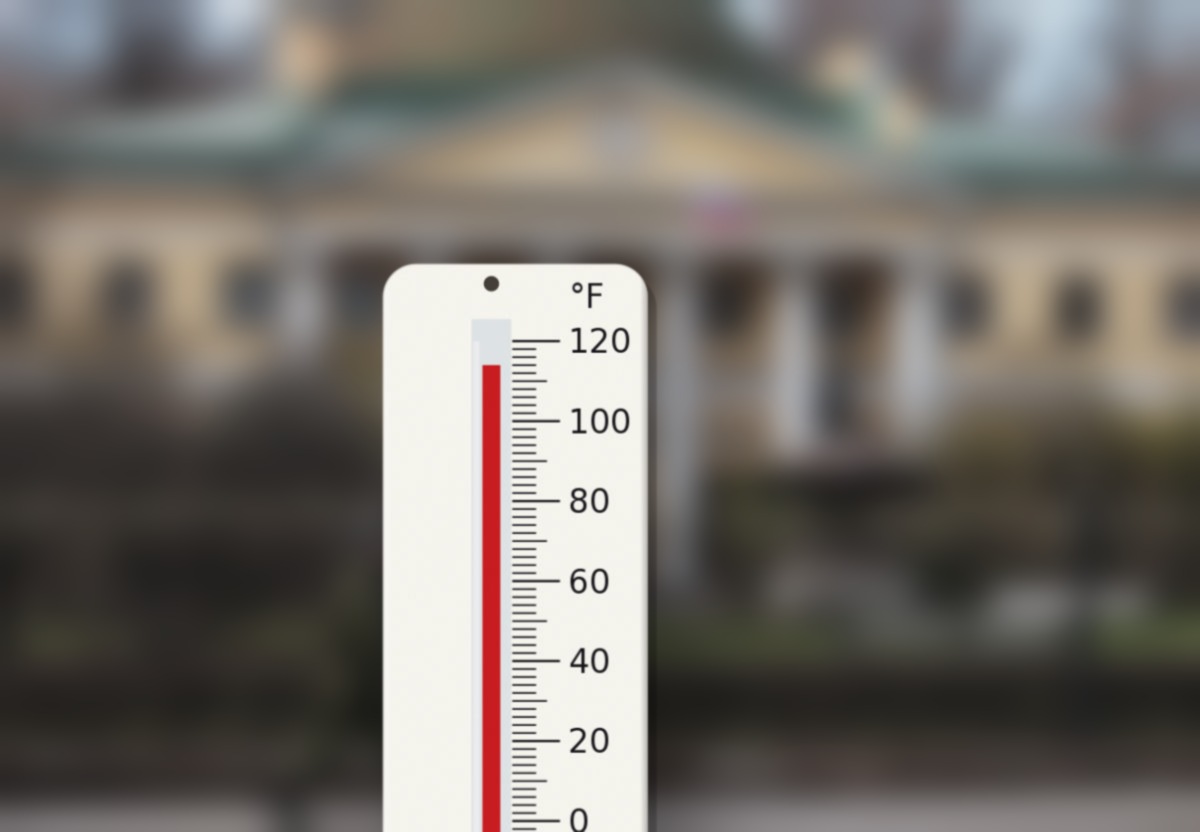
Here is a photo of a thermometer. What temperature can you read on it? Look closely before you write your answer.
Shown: 114 °F
